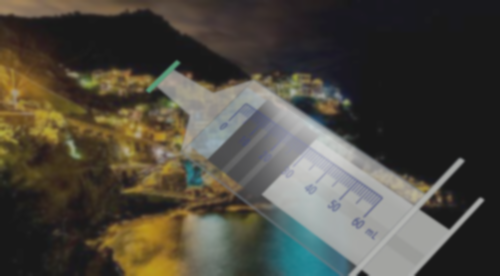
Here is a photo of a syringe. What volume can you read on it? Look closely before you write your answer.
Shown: 5 mL
